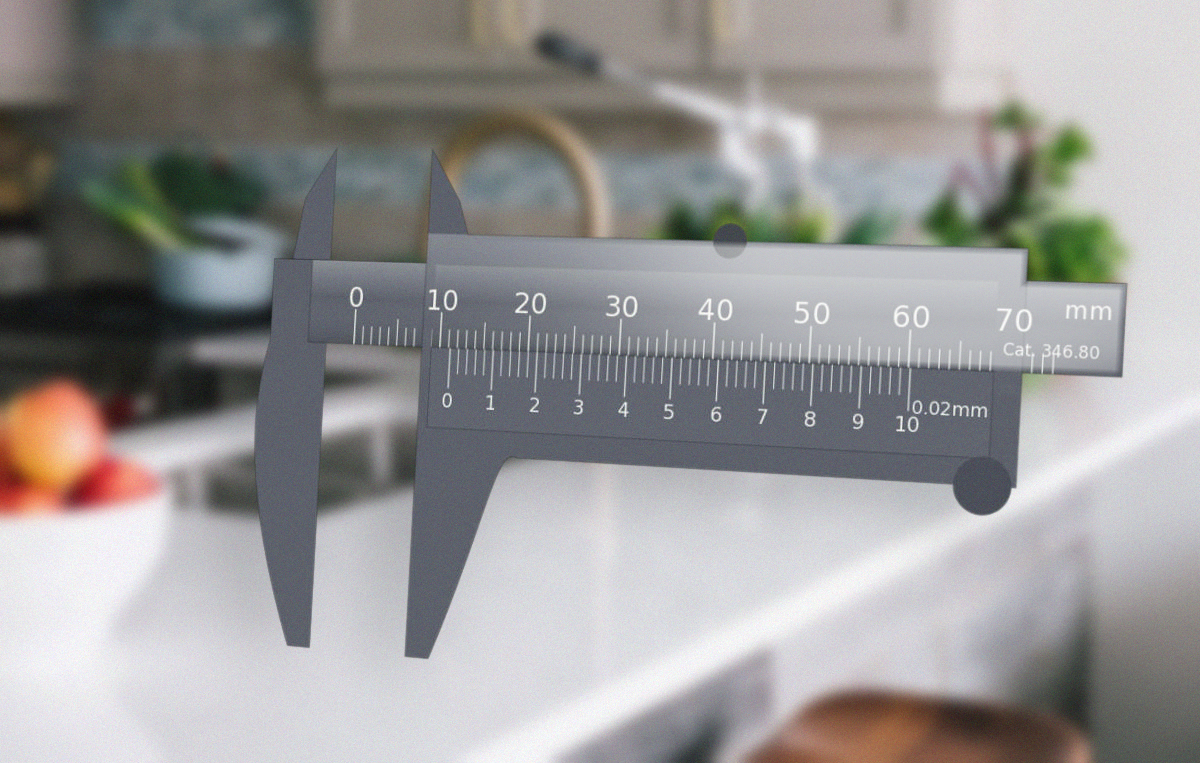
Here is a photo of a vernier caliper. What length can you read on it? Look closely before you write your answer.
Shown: 11.2 mm
